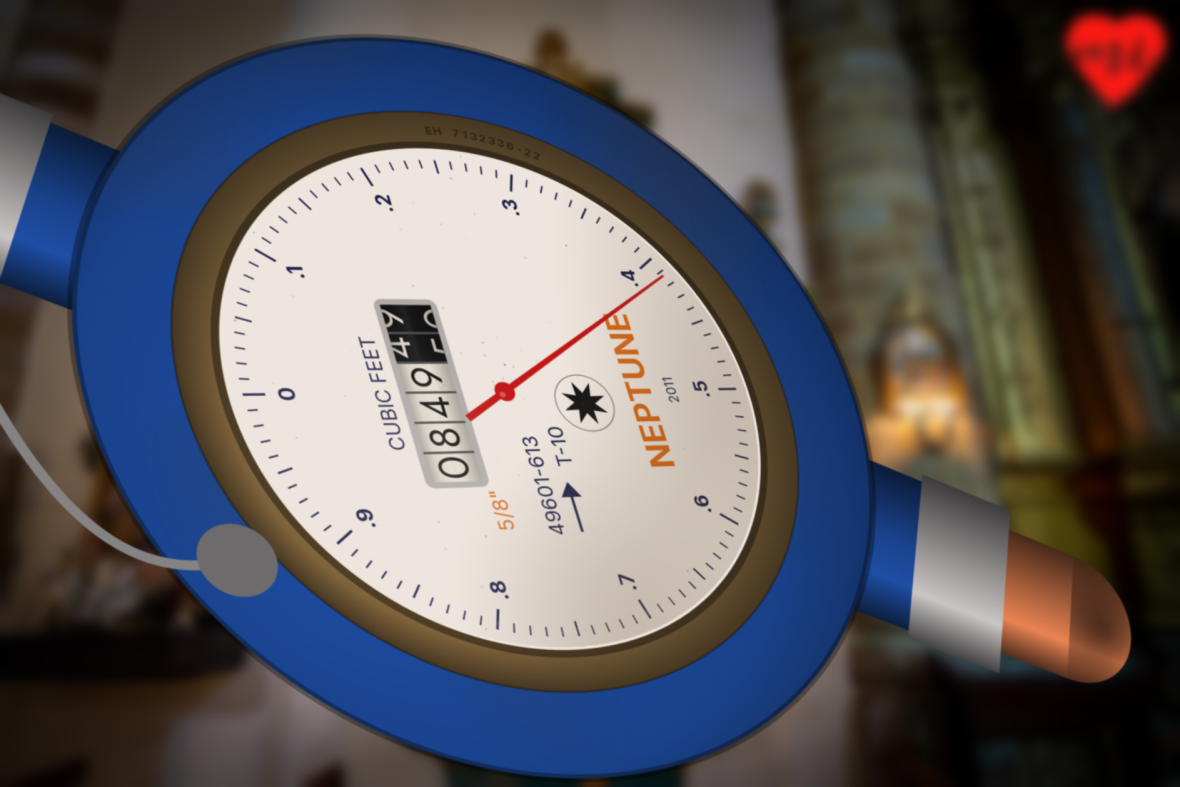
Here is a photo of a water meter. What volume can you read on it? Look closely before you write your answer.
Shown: 84949.41 ft³
